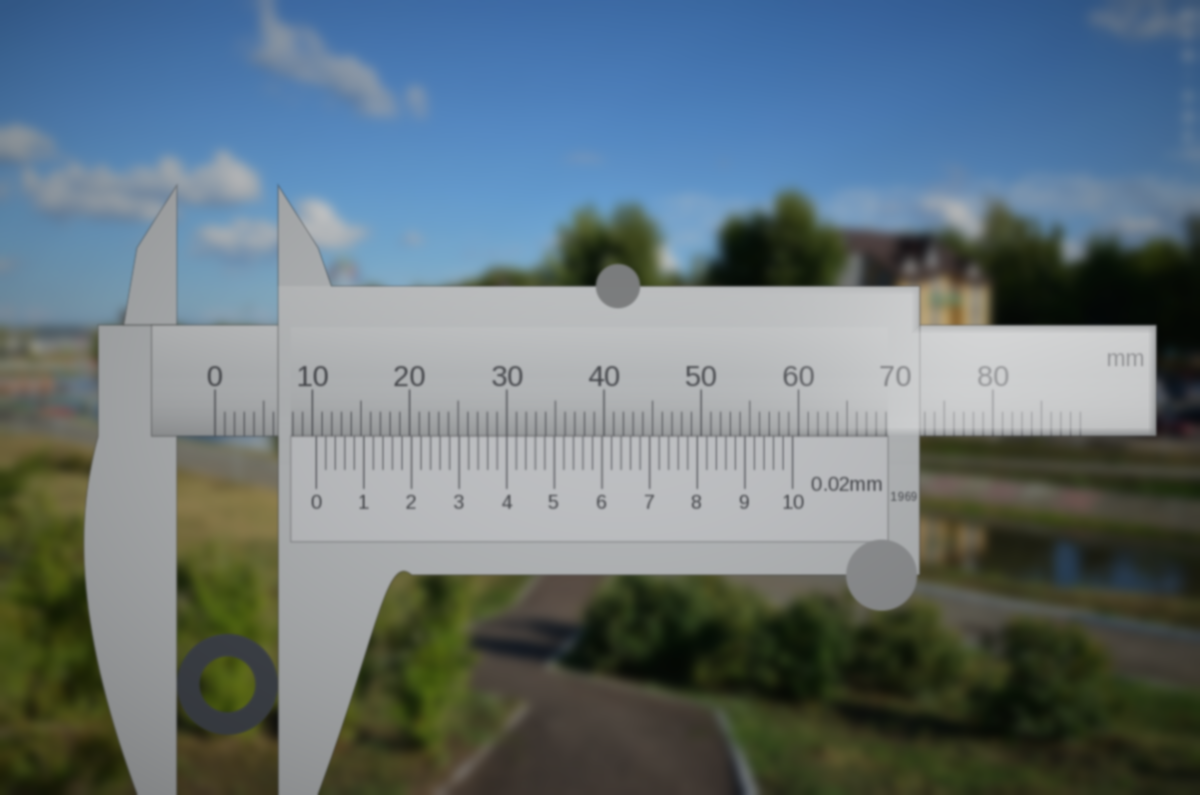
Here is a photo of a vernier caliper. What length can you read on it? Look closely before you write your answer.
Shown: 10.4 mm
